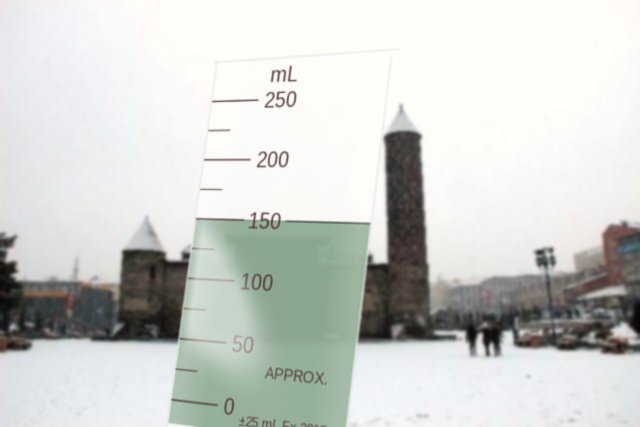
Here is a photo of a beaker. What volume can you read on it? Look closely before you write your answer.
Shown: 150 mL
